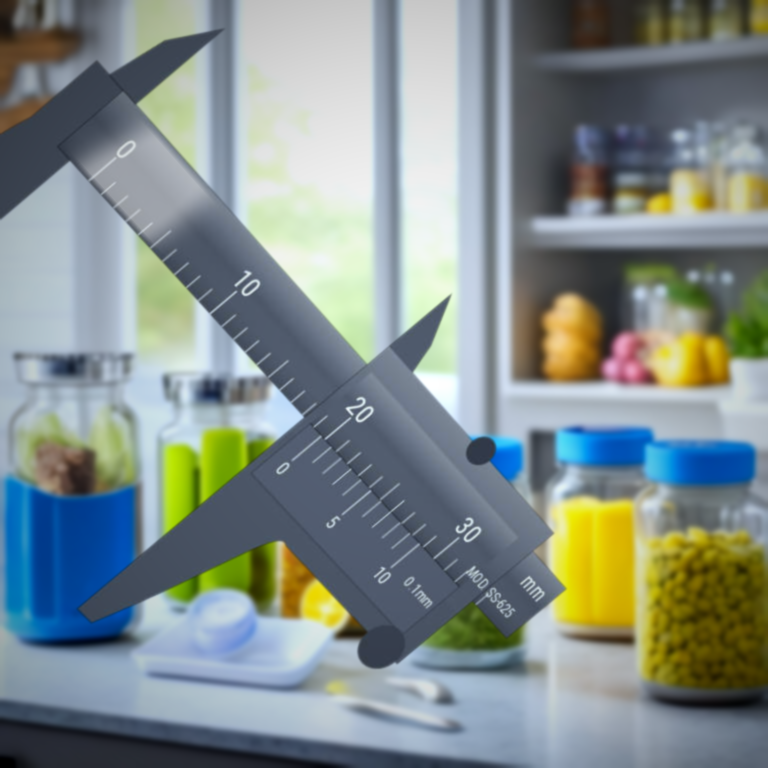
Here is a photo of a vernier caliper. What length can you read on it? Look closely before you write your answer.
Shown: 19.7 mm
